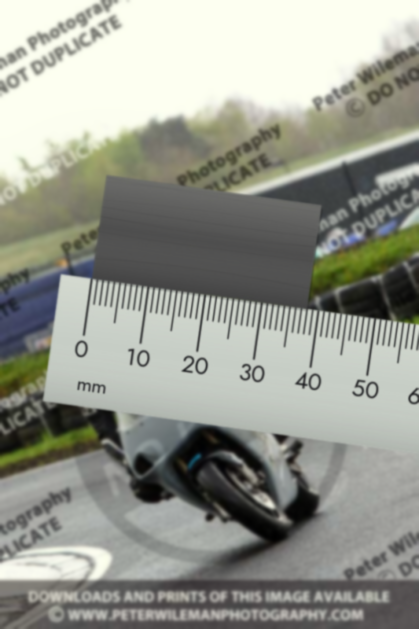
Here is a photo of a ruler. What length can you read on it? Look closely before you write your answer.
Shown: 38 mm
